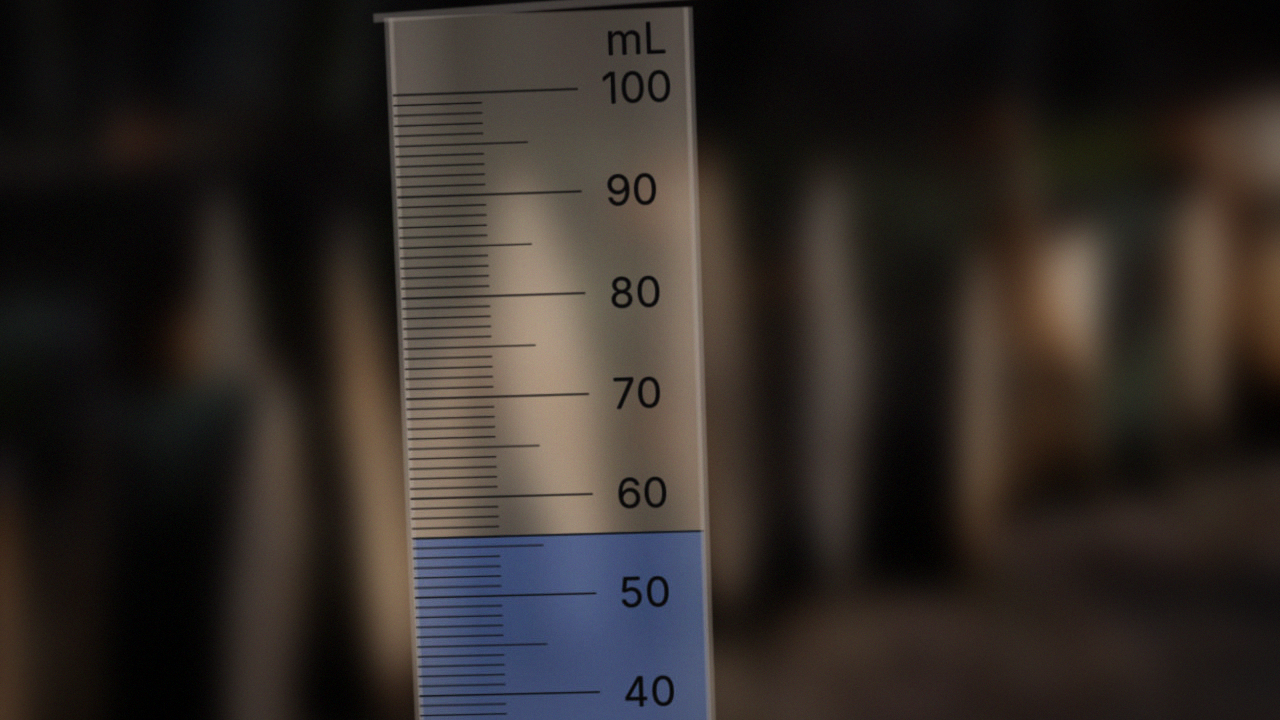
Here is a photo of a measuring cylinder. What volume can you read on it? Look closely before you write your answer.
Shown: 56 mL
